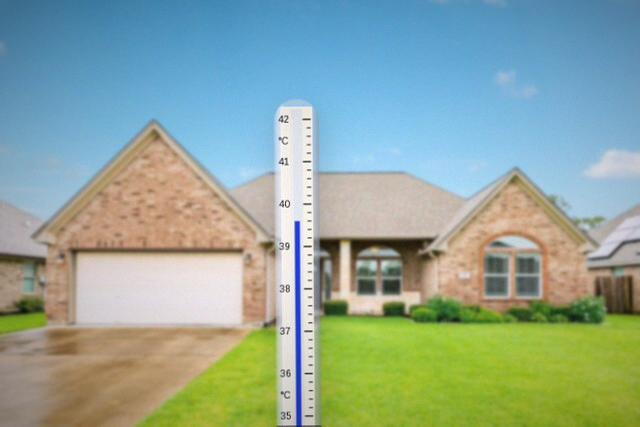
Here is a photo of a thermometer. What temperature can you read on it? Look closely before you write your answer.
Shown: 39.6 °C
